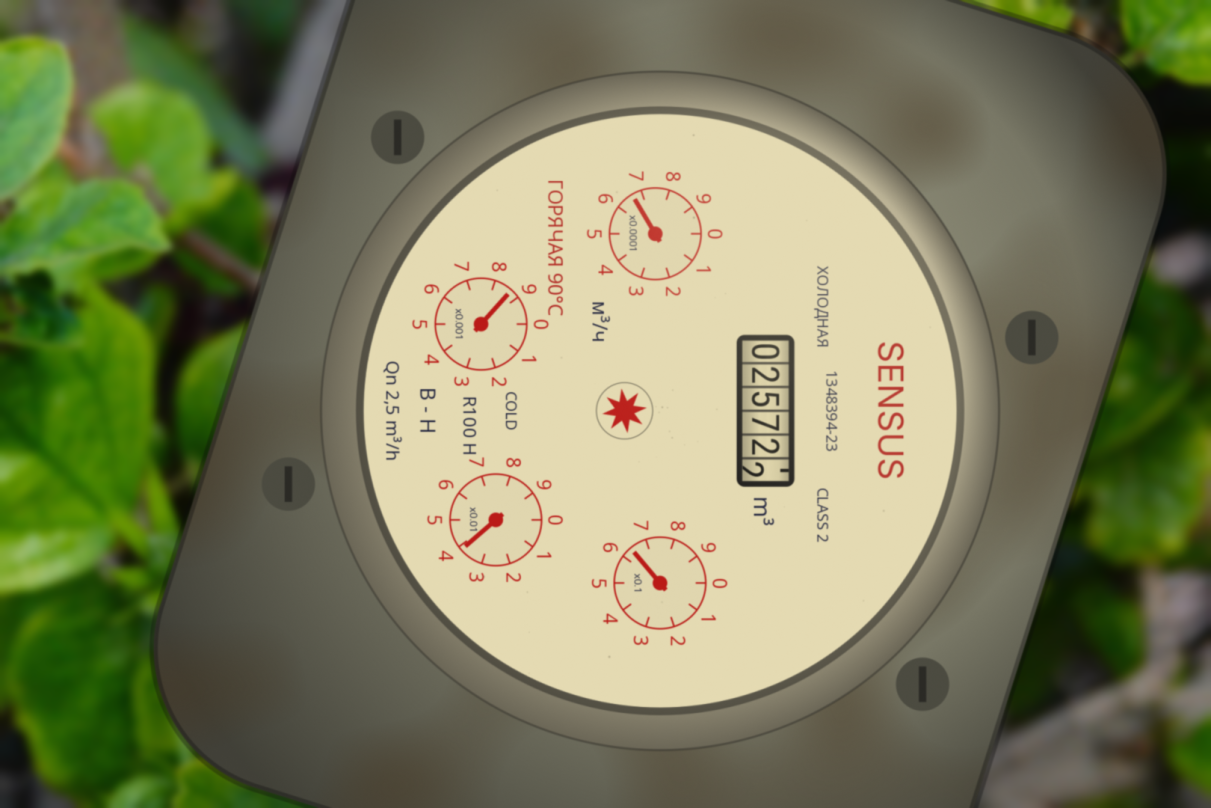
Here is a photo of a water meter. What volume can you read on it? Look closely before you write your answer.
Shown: 25721.6386 m³
